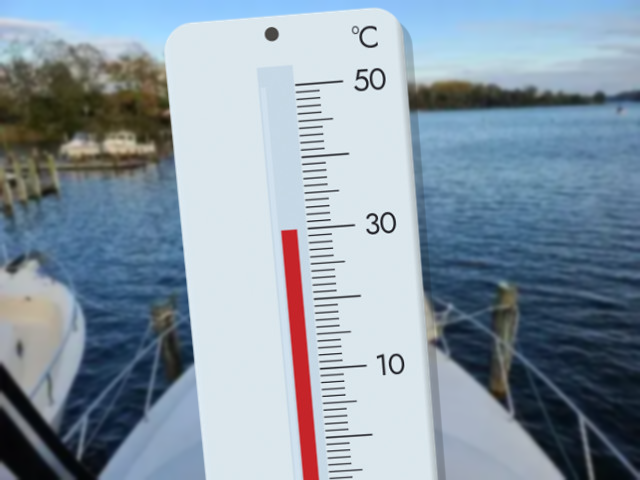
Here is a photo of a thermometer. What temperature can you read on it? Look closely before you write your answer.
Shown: 30 °C
